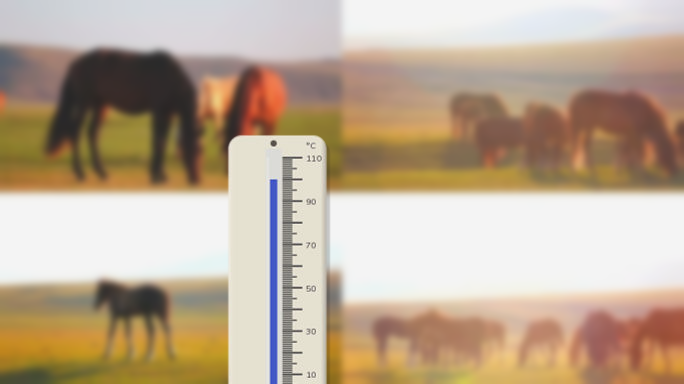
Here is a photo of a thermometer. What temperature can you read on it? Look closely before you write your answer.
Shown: 100 °C
